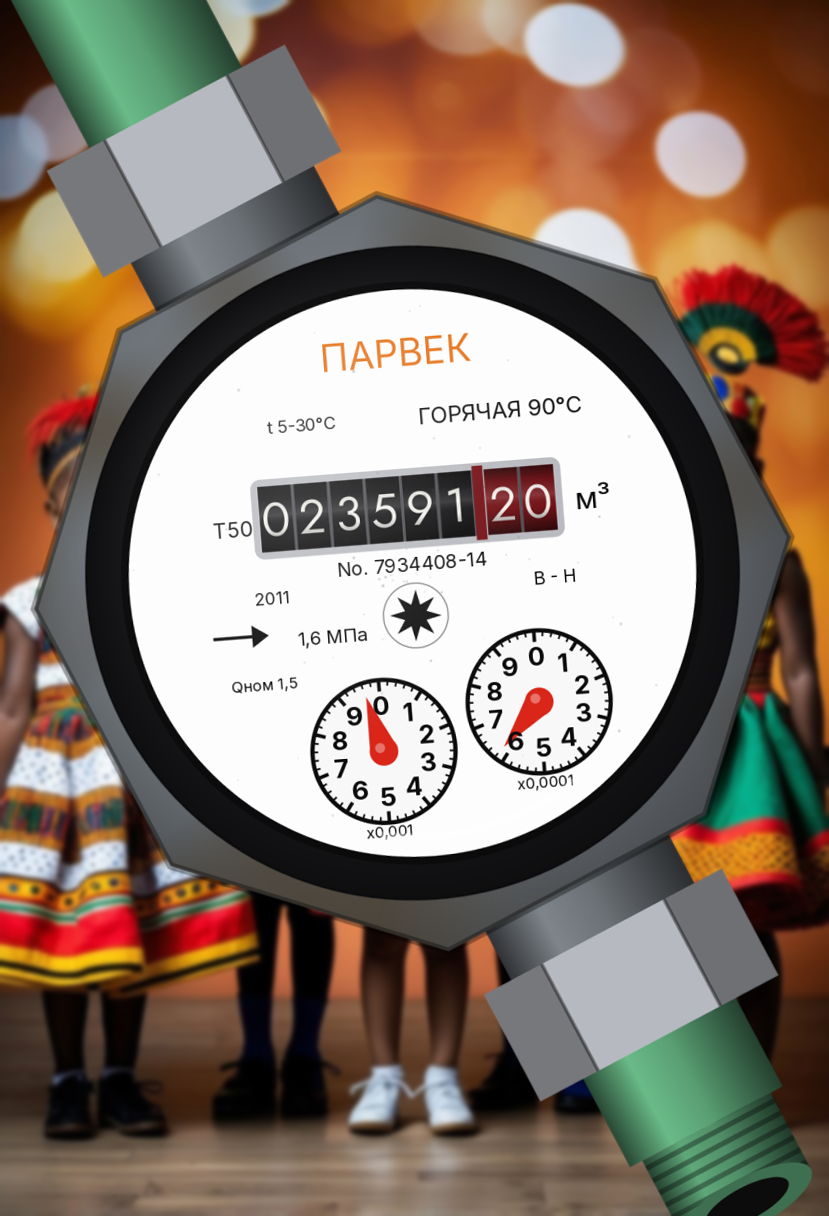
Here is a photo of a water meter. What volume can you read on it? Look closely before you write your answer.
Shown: 23591.1996 m³
